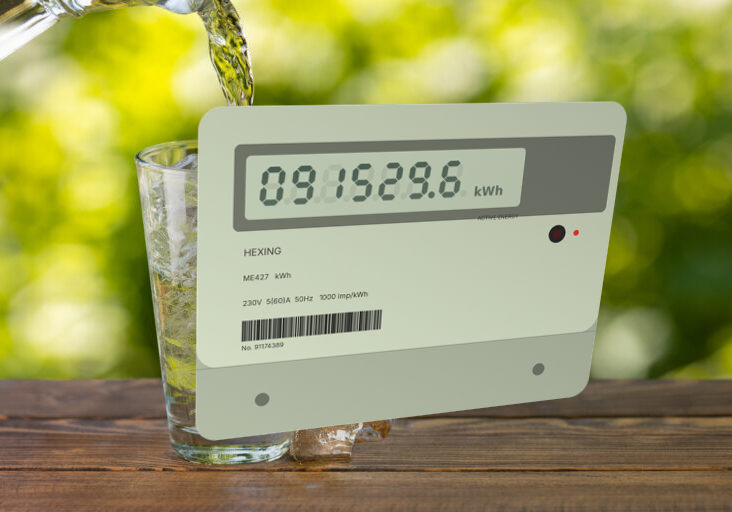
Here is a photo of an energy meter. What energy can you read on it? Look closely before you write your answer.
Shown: 91529.6 kWh
